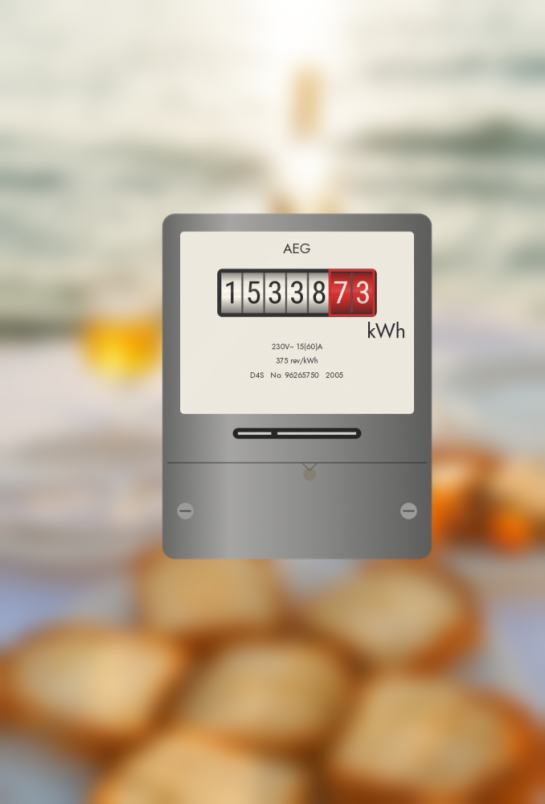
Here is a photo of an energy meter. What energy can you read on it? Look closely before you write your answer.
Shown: 15338.73 kWh
